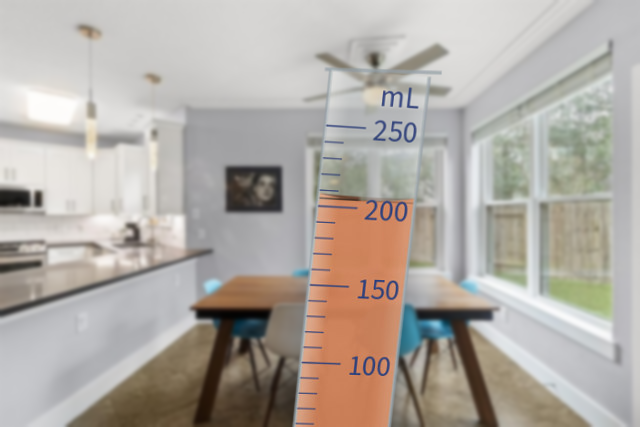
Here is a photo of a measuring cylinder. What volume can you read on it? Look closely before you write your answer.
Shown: 205 mL
